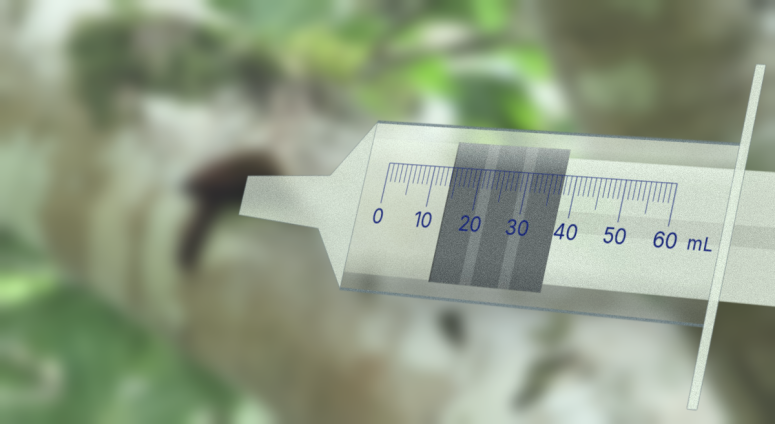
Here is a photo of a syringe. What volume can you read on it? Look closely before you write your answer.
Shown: 14 mL
